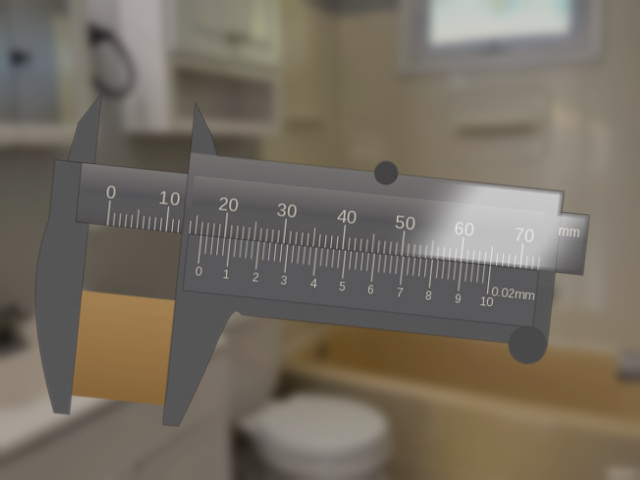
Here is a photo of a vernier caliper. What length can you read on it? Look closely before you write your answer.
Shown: 16.0 mm
